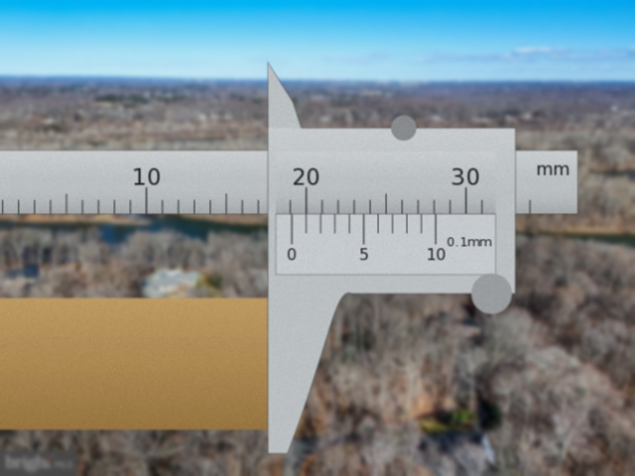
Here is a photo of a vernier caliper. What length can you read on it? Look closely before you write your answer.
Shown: 19.1 mm
